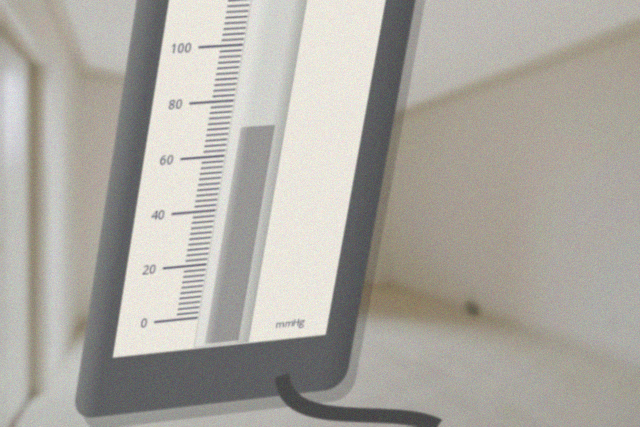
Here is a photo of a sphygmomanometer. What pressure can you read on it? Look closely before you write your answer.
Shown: 70 mmHg
